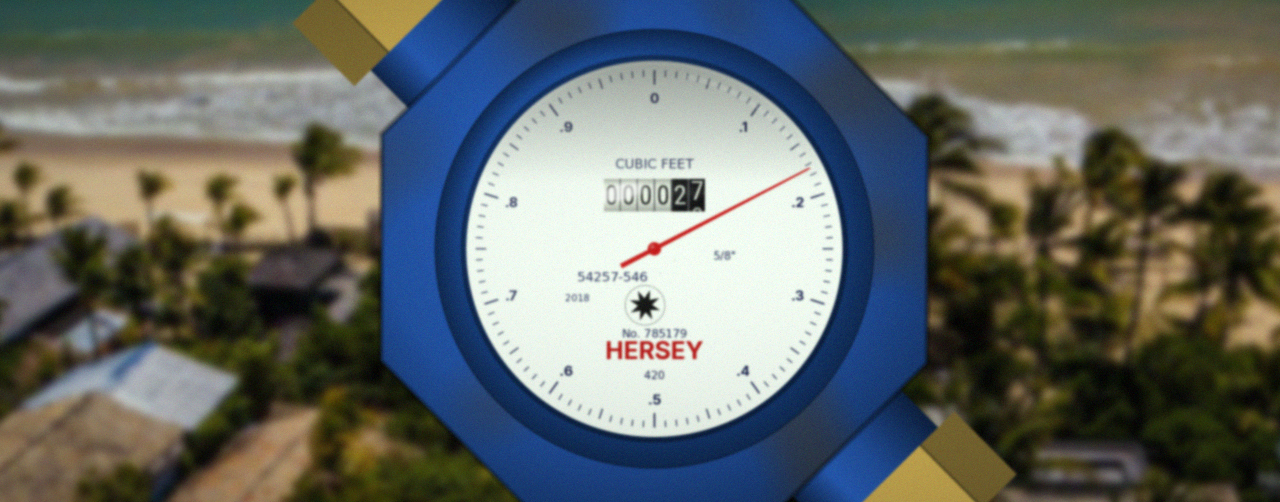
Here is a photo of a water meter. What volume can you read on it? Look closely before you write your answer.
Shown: 27.17 ft³
